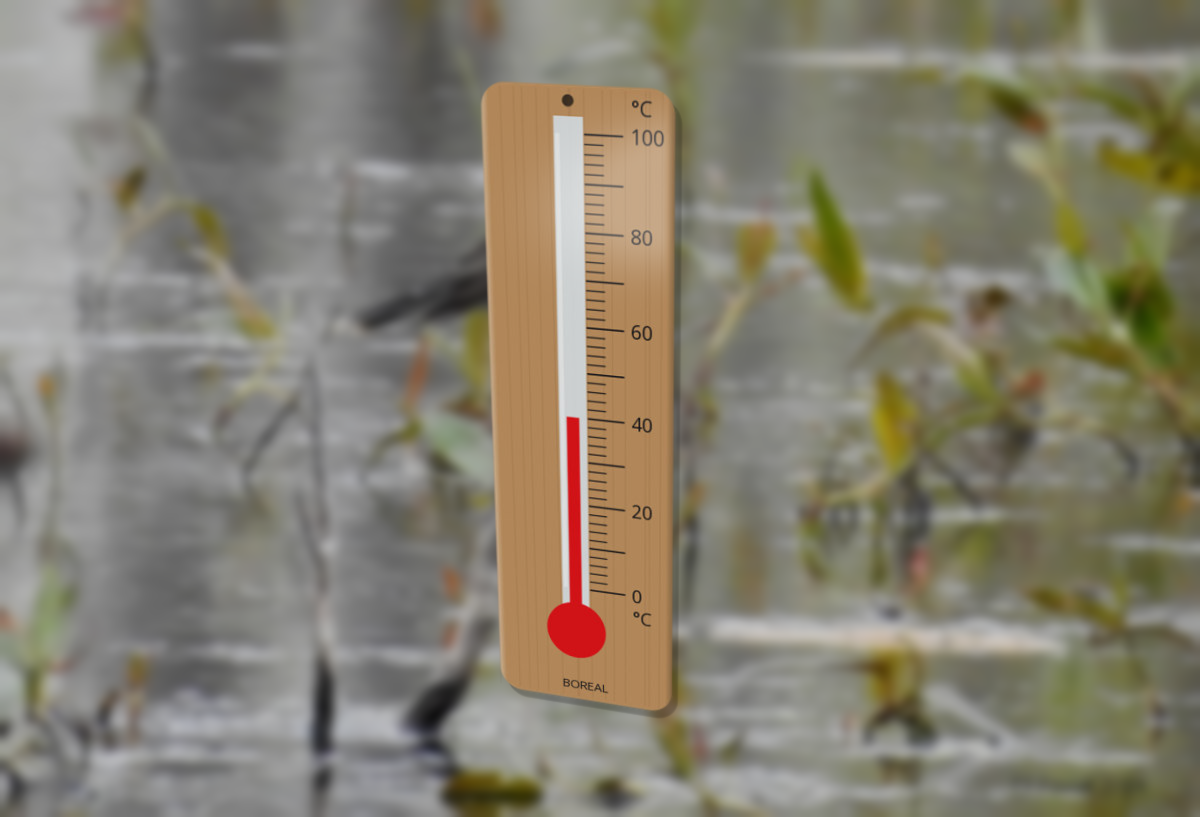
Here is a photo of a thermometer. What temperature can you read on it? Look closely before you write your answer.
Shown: 40 °C
